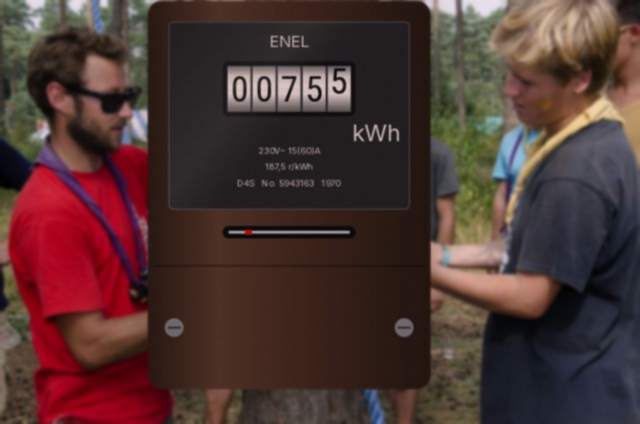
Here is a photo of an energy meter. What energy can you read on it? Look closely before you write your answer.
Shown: 755 kWh
